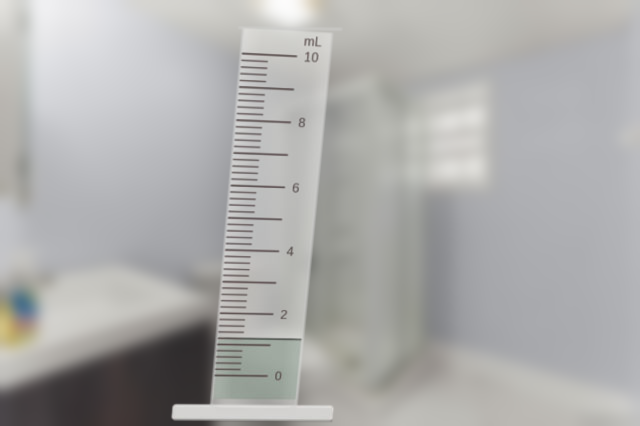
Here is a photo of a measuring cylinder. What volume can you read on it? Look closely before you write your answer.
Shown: 1.2 mL
